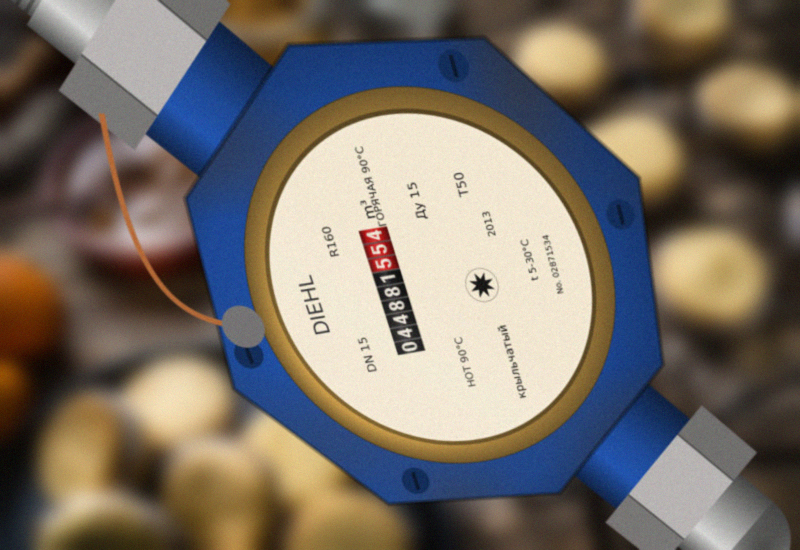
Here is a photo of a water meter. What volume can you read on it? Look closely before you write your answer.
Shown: 44881.554 m³
